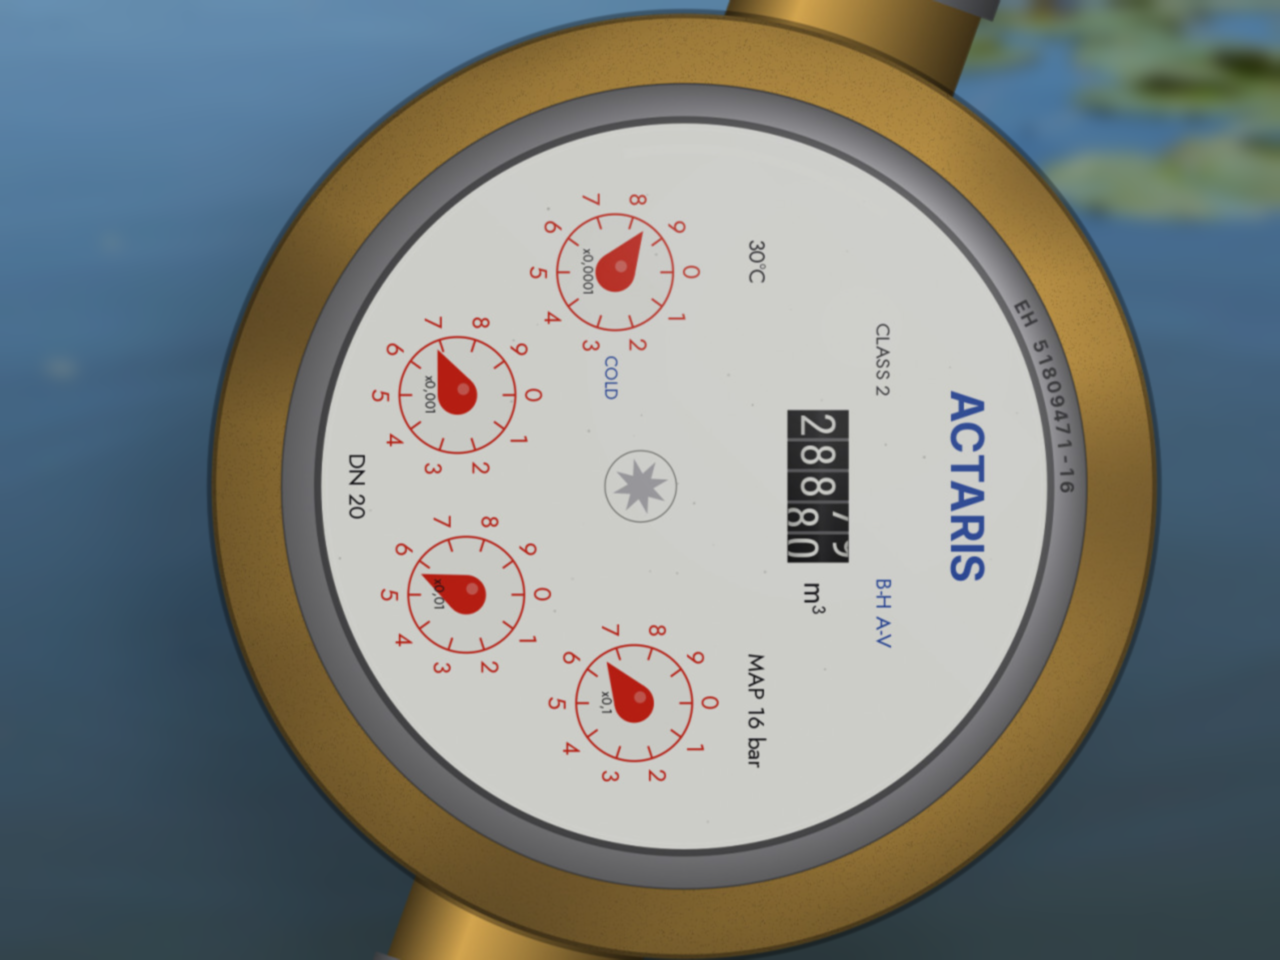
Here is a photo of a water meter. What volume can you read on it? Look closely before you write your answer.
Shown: 28879.6568 m³
